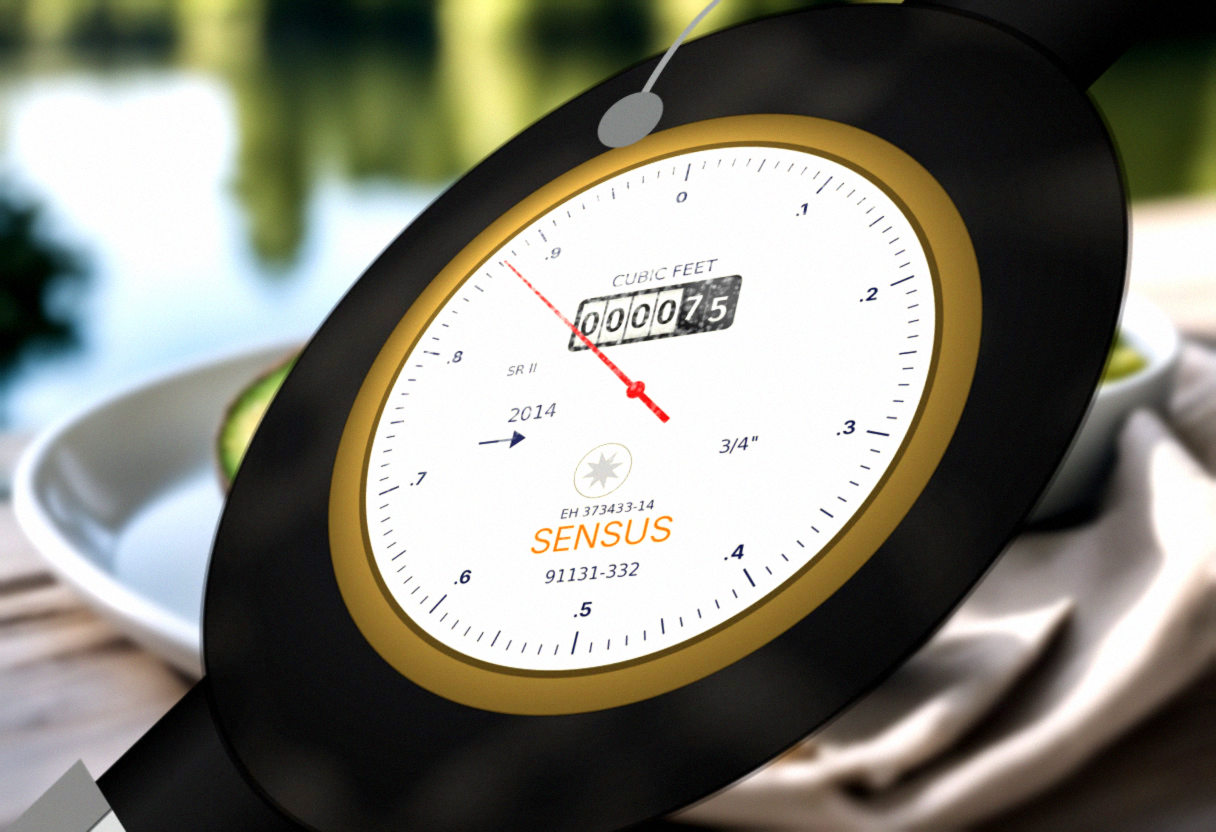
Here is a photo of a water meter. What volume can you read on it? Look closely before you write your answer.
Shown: 74.87 ft³
